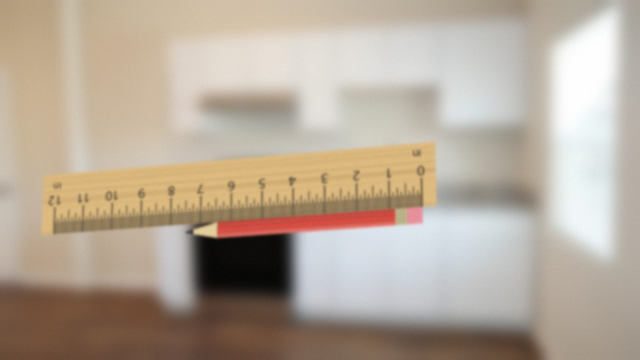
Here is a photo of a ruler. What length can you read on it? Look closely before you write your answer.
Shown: 7.5 in
